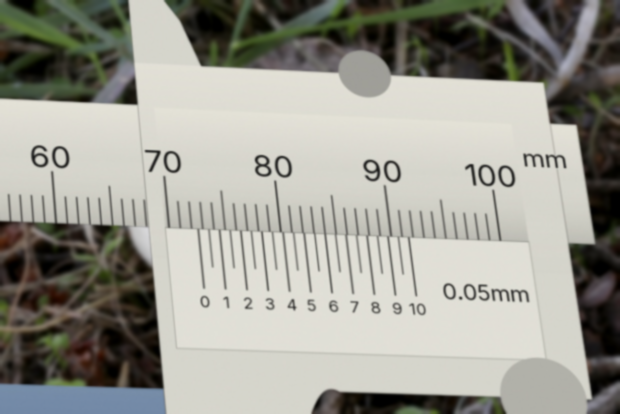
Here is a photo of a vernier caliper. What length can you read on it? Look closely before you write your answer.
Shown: 72.6 mm
